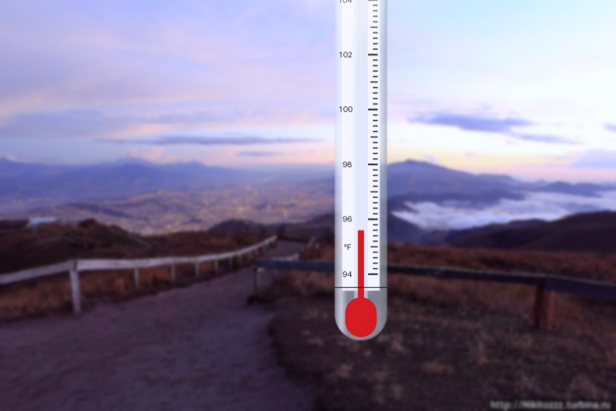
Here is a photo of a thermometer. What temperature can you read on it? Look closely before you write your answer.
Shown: 95.6 °F
